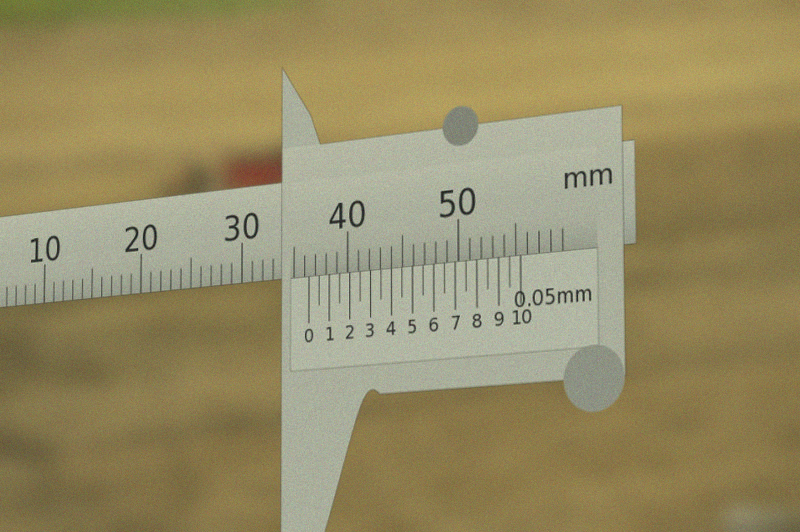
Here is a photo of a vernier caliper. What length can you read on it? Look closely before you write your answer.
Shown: 36.4 mm
